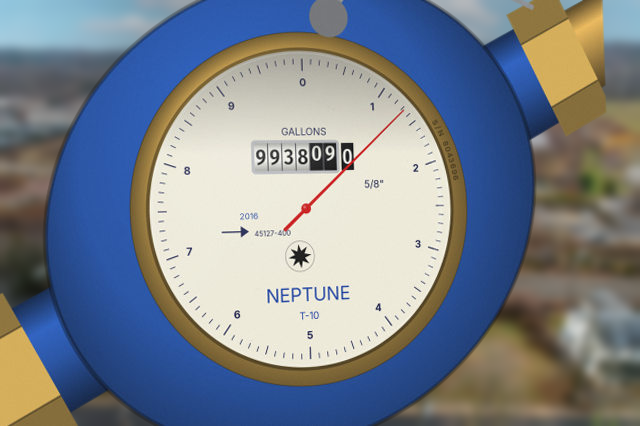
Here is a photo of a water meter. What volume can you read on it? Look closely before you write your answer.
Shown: 9938091.3 gal
